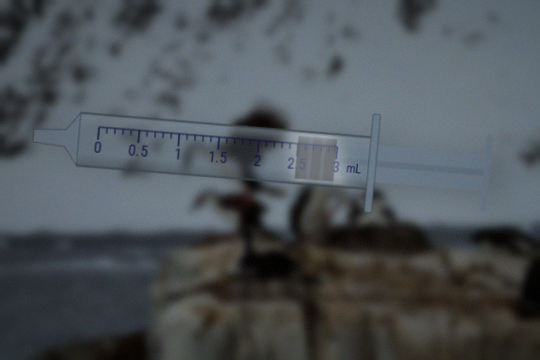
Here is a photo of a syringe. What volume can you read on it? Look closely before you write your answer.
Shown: 2.5 mL
